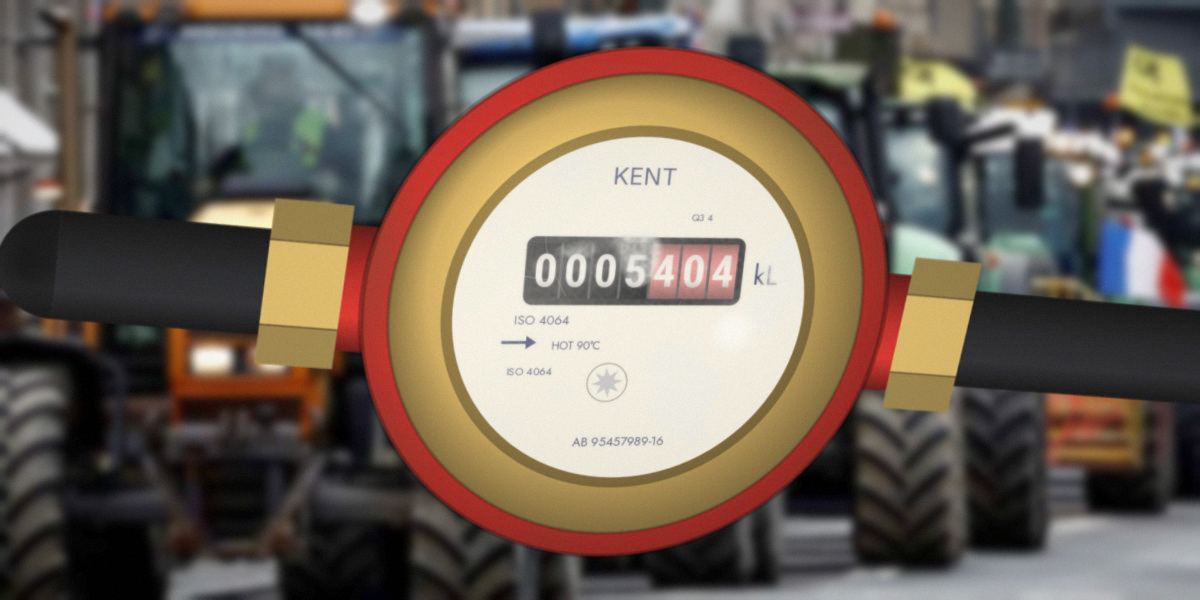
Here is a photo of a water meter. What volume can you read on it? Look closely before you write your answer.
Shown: 5.404 kL
